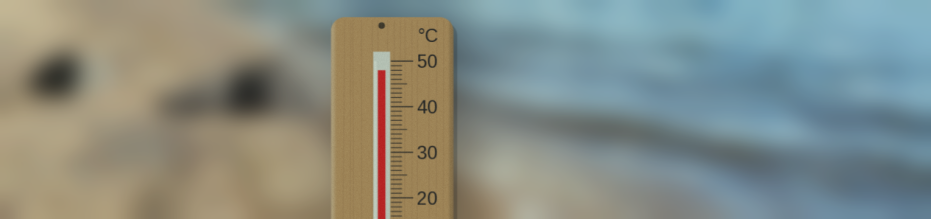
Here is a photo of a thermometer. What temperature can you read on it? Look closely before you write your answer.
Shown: 48 °C
